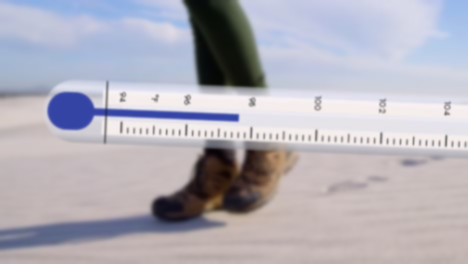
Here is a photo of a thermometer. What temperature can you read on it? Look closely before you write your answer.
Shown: 97.6 °F
